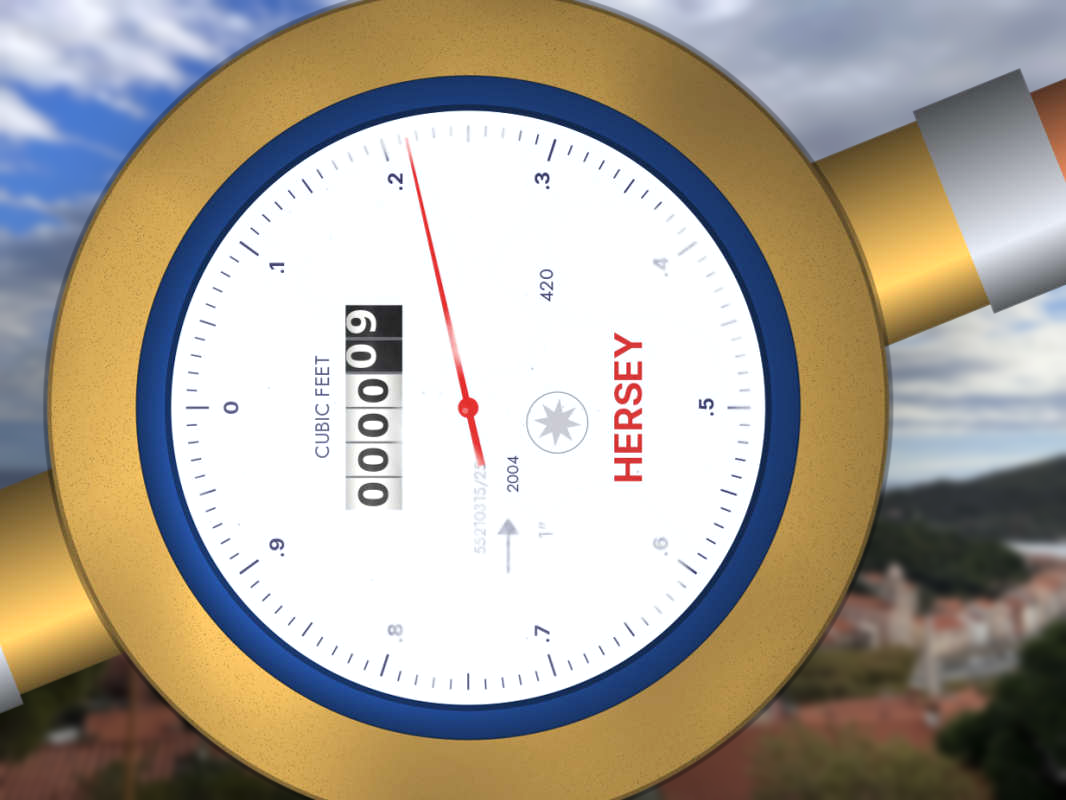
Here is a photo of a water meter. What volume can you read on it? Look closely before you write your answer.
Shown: 9.21 ft³
